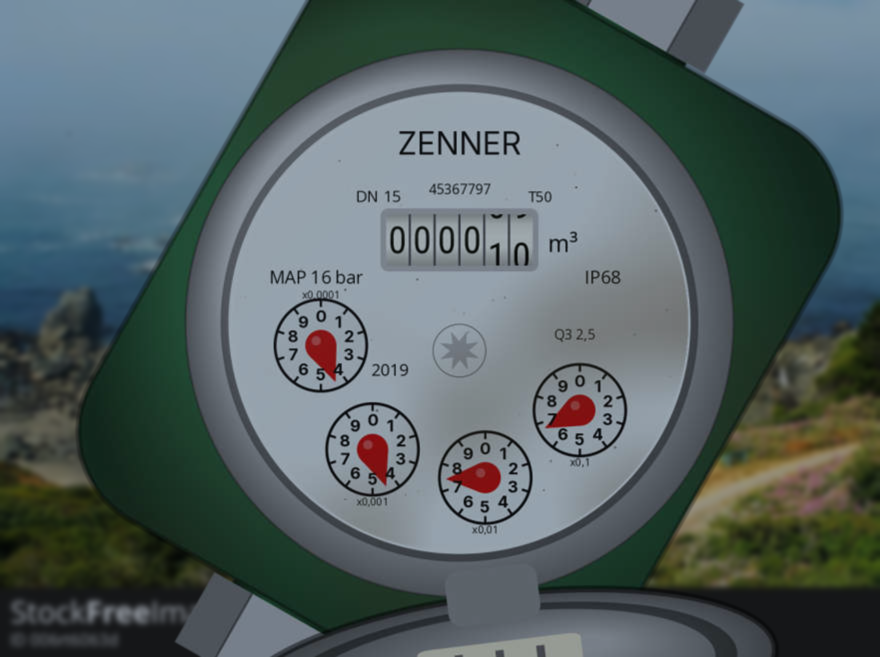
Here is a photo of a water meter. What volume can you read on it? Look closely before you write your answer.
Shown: 9.6744 m³
